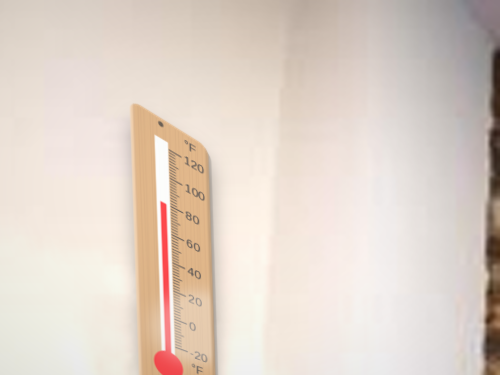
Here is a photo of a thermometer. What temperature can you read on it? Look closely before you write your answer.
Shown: 80 °F
